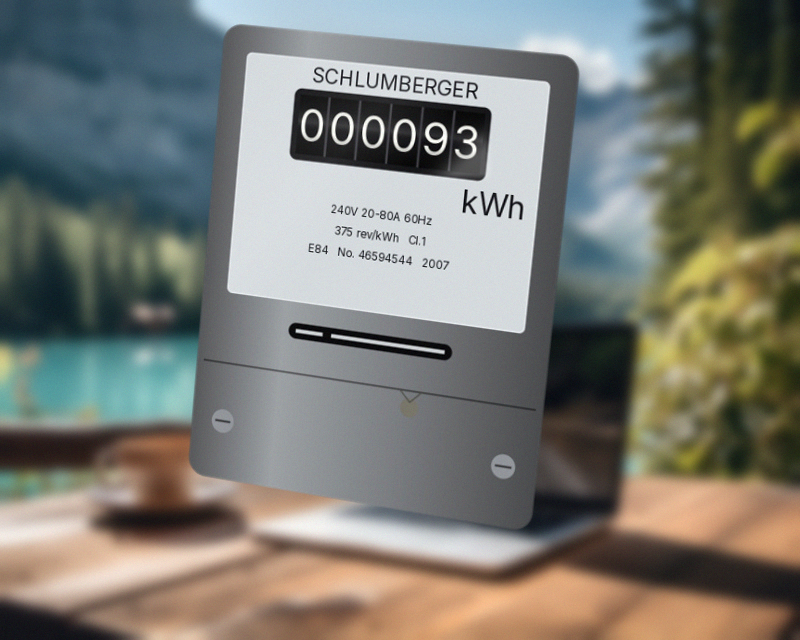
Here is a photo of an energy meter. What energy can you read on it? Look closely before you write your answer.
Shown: 93 kWh
